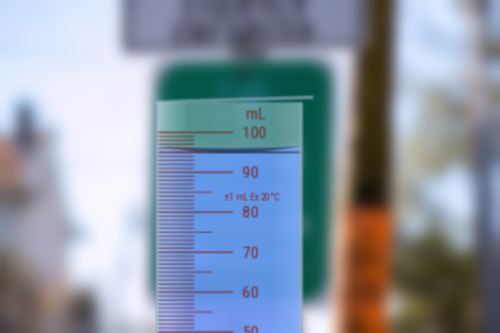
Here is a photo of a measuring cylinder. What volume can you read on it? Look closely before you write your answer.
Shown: 95 mL
